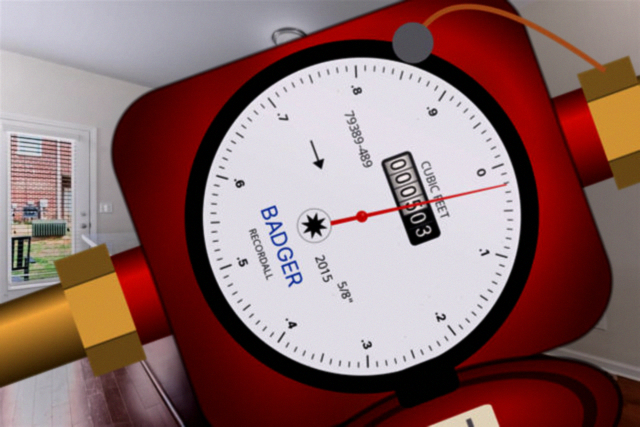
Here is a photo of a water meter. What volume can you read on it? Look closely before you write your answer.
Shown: 503.02 ft³
